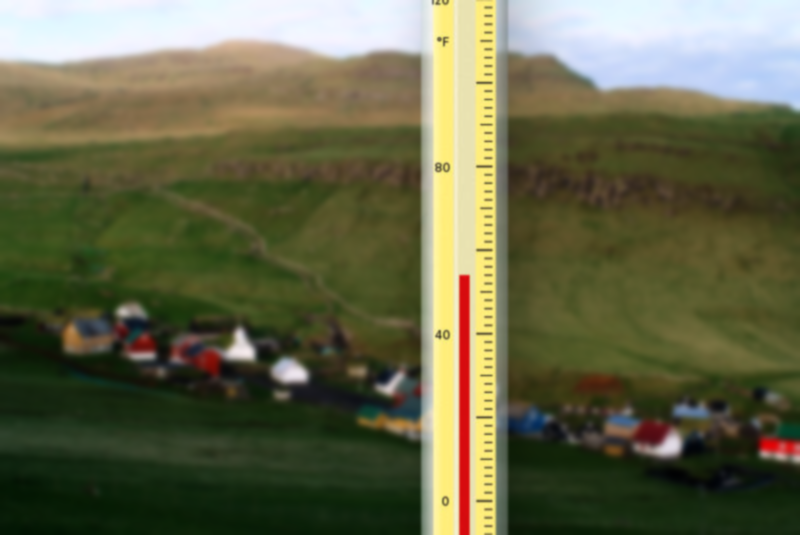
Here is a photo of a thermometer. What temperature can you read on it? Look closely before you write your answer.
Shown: 54 °F
